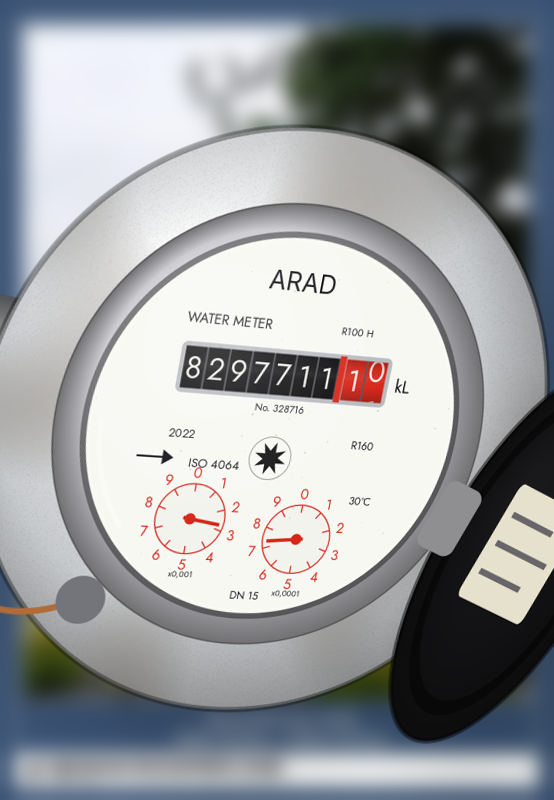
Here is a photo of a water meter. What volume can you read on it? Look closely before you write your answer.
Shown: 8297711.1027 kL
